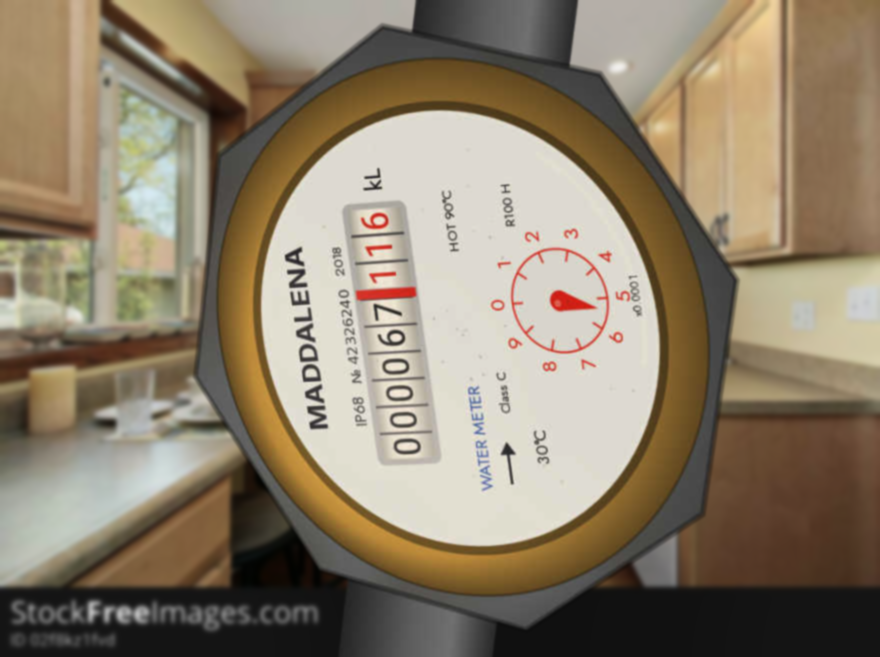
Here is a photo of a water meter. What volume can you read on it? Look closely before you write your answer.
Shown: 67.1165 kL
